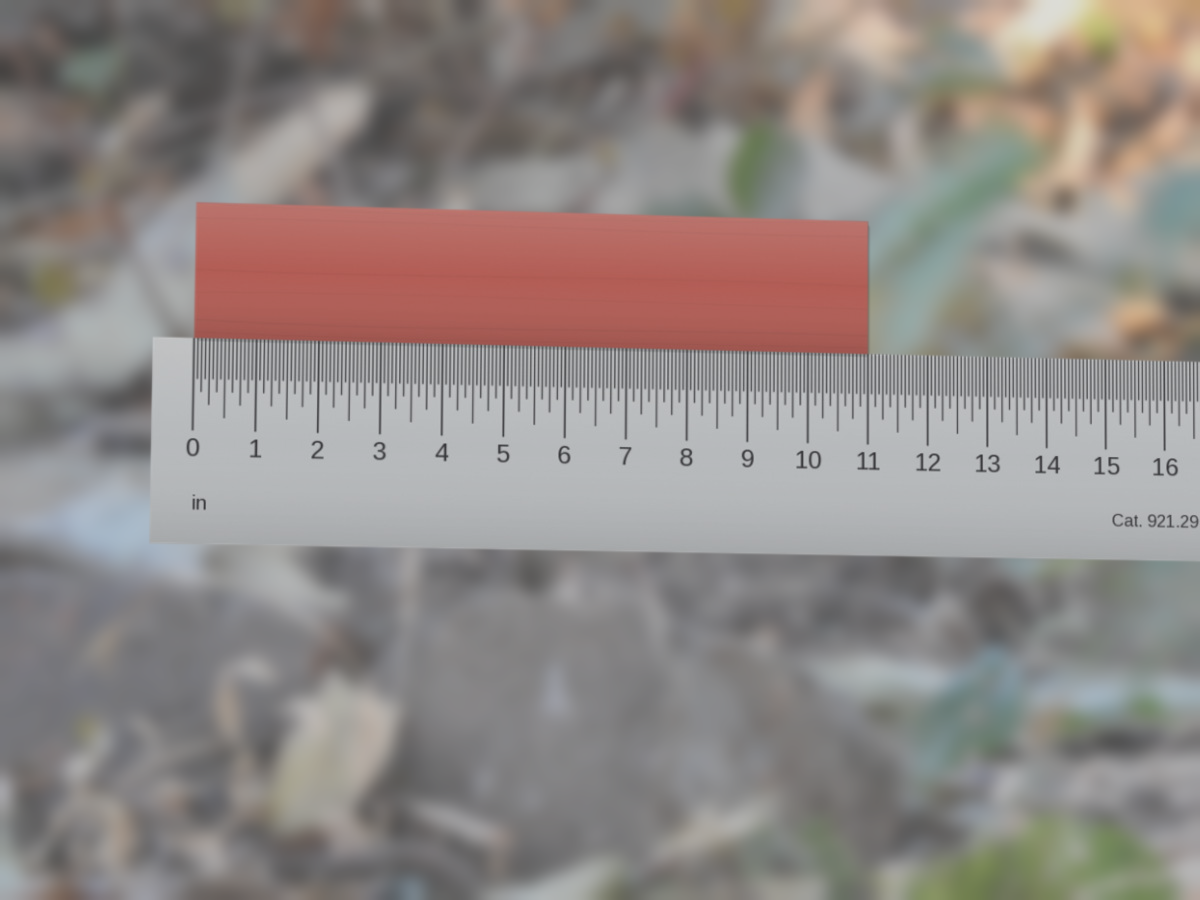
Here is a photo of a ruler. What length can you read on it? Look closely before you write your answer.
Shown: 11 in
